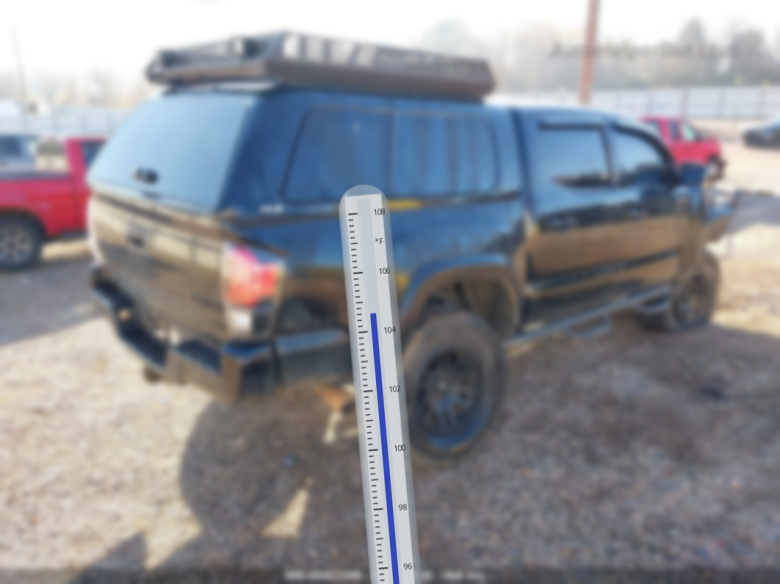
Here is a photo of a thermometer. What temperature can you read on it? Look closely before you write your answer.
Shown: 104.6 °F
